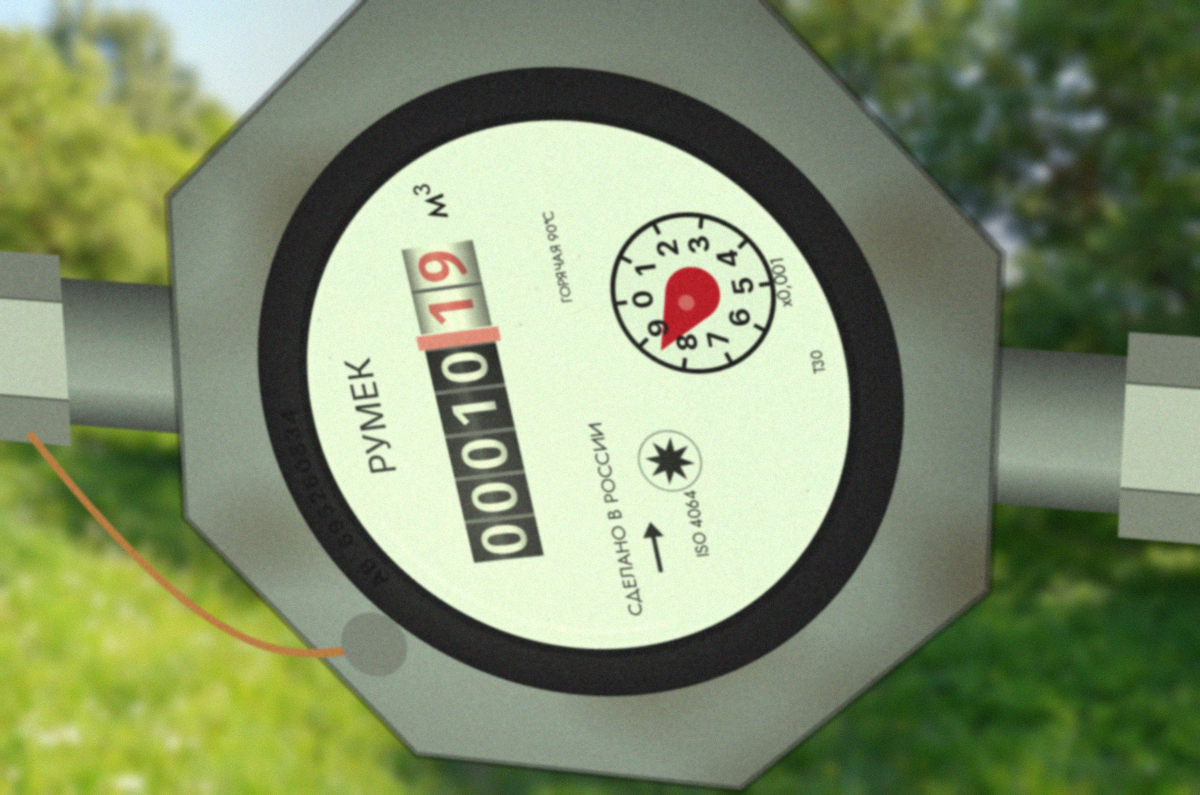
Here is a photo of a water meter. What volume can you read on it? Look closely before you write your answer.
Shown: 10.198 m³
